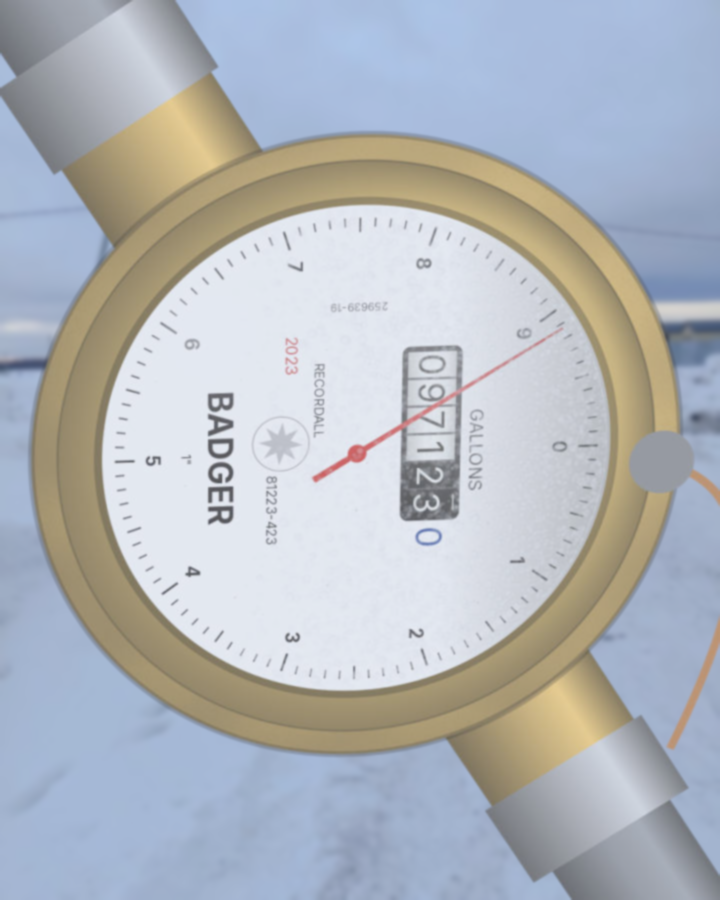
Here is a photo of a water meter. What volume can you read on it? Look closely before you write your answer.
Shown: 971229.1 gal
